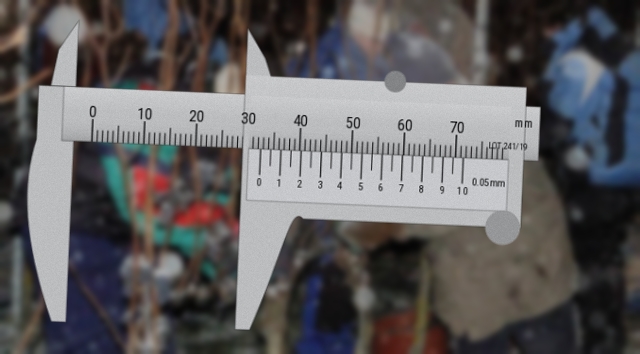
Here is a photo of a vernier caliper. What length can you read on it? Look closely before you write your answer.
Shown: 32.5 mm
